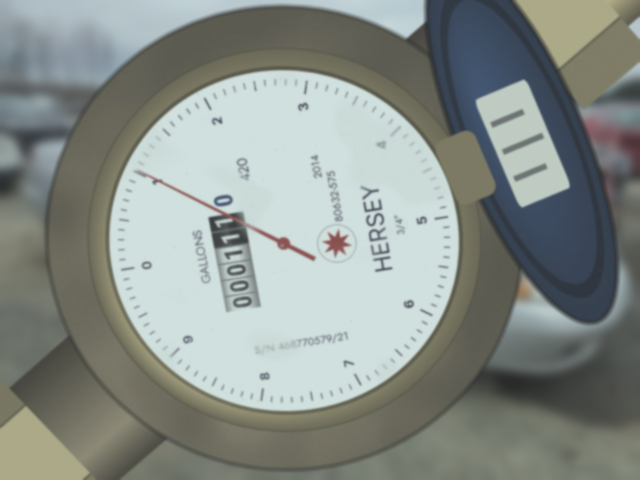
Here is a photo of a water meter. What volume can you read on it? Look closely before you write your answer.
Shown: 1111.0 gal
